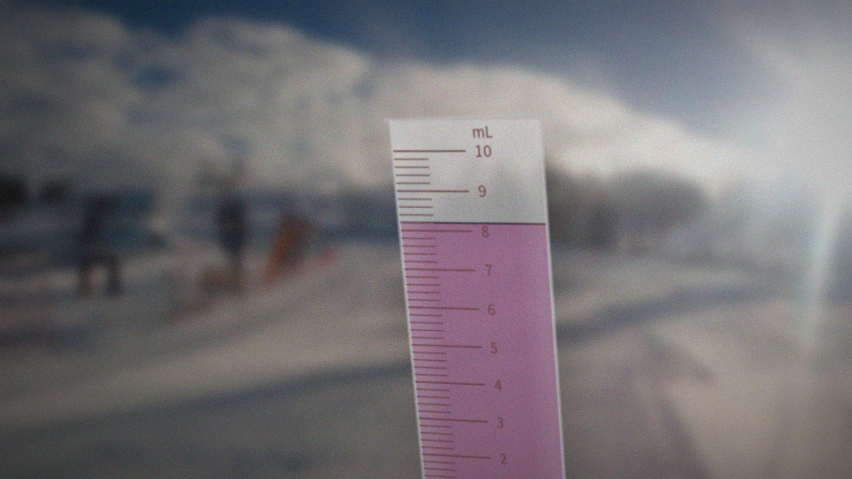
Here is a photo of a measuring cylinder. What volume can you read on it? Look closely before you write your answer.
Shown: 8.2 mL
